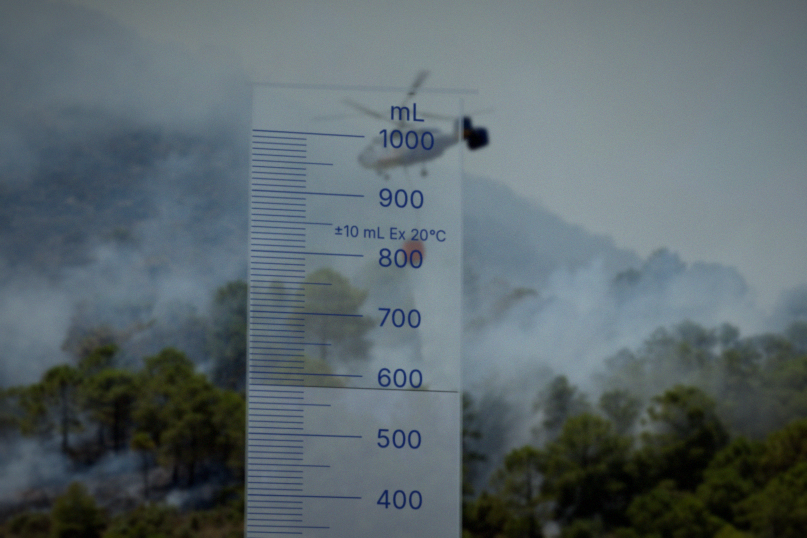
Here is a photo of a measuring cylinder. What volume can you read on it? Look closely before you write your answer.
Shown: 580 mL
